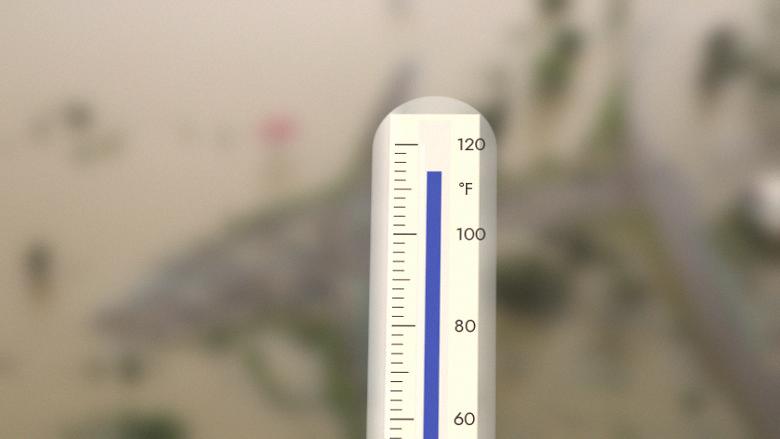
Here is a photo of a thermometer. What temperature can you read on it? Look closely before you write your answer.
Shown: 114 °F
